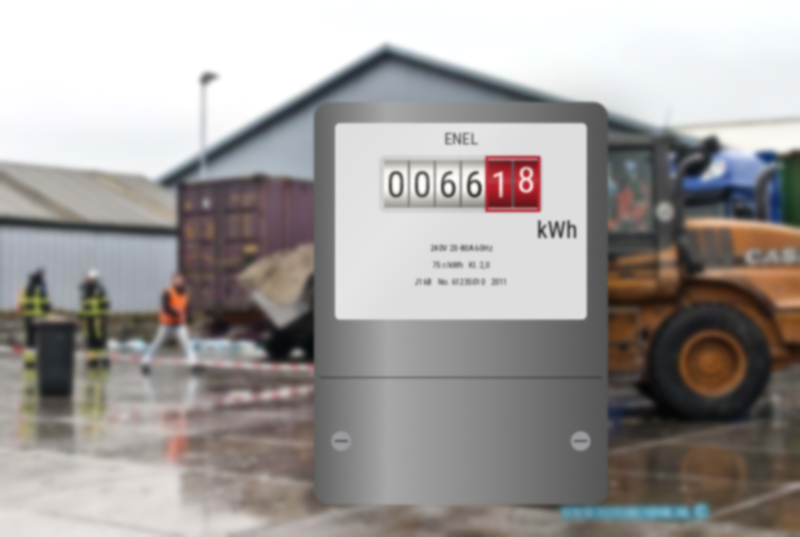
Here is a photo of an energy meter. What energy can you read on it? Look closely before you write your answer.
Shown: 66.18 kWh
